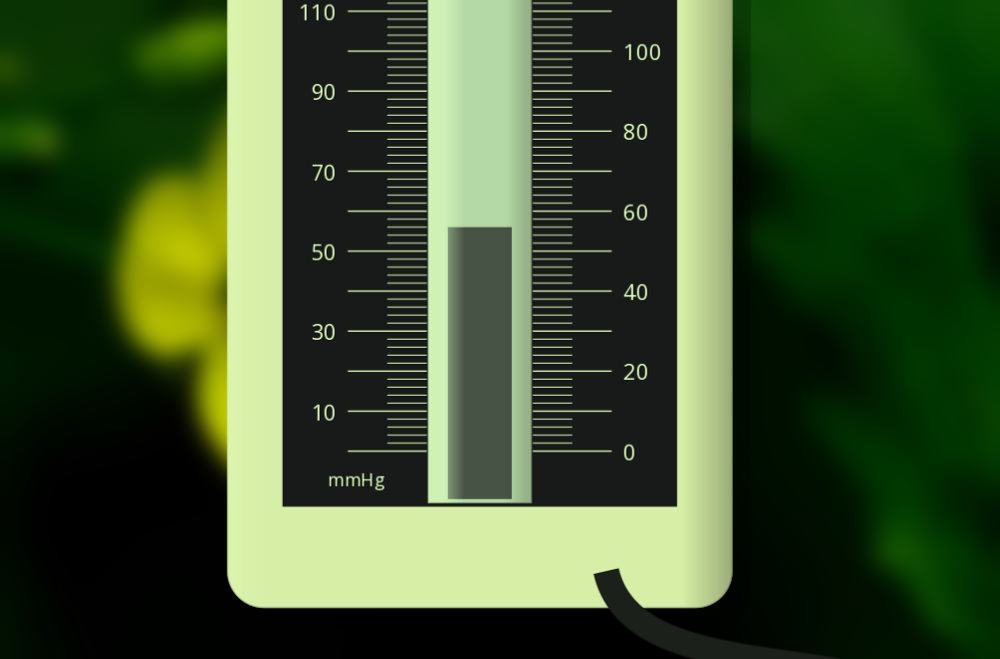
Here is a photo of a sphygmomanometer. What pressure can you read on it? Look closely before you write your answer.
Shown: 56 mmHg
